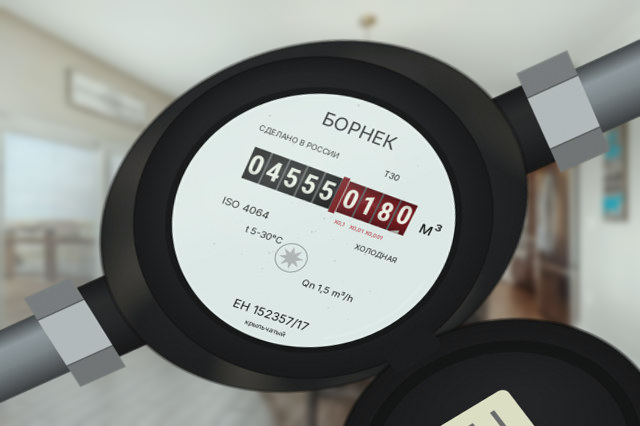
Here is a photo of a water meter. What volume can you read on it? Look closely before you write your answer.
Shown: 4555.0180 m³
